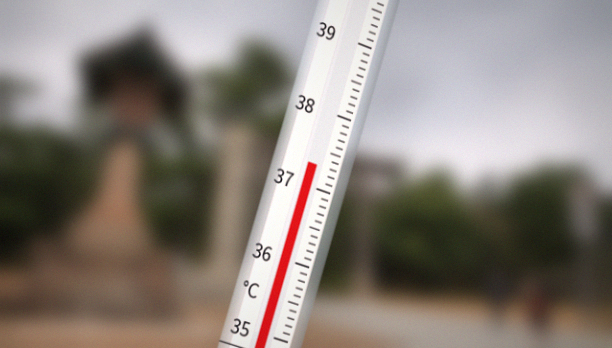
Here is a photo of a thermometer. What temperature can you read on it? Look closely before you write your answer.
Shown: 37.3 °C
